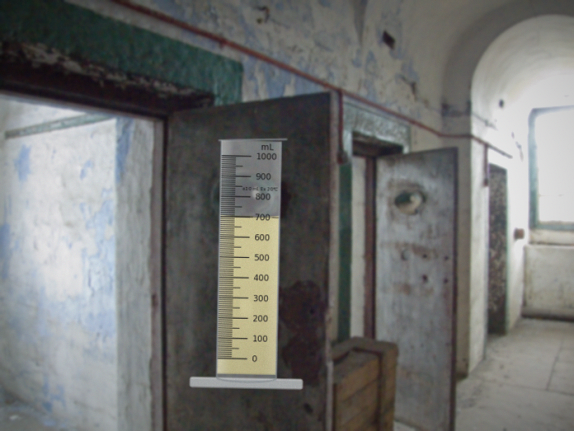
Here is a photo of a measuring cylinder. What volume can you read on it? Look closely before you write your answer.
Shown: 700 mL
